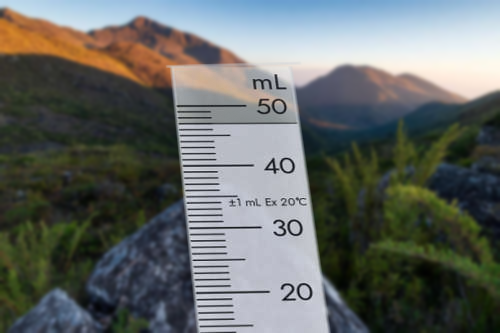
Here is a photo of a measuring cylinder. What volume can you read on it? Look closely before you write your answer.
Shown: 47 mL
